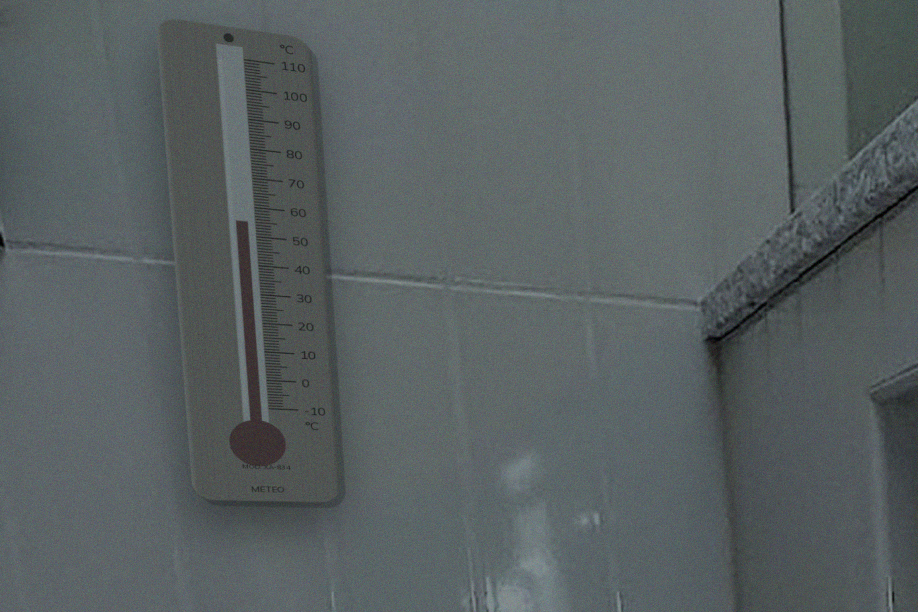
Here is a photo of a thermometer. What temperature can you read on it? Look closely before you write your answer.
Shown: 55 °C
